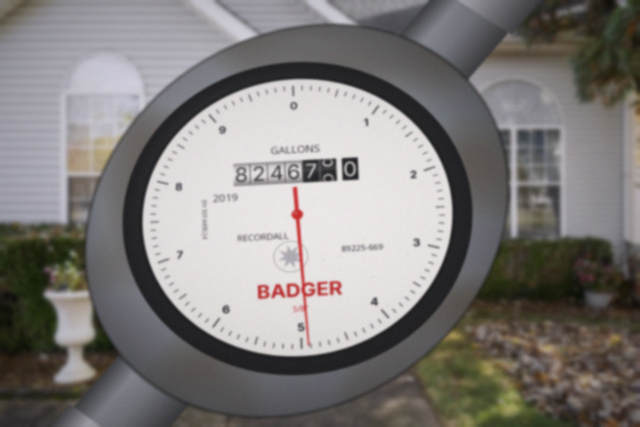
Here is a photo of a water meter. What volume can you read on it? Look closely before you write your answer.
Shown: 8246784.9 gal
